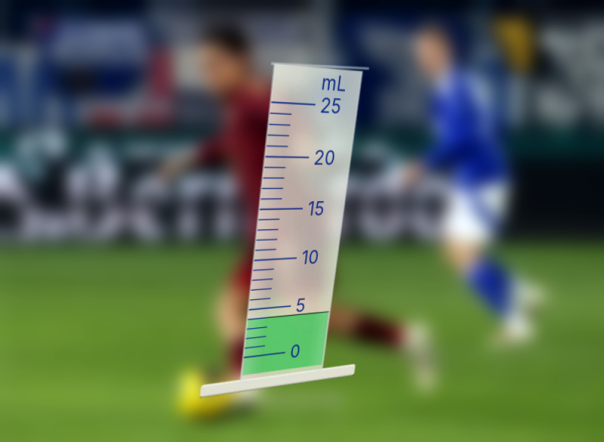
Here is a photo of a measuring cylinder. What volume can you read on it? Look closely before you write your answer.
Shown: 4 mL
